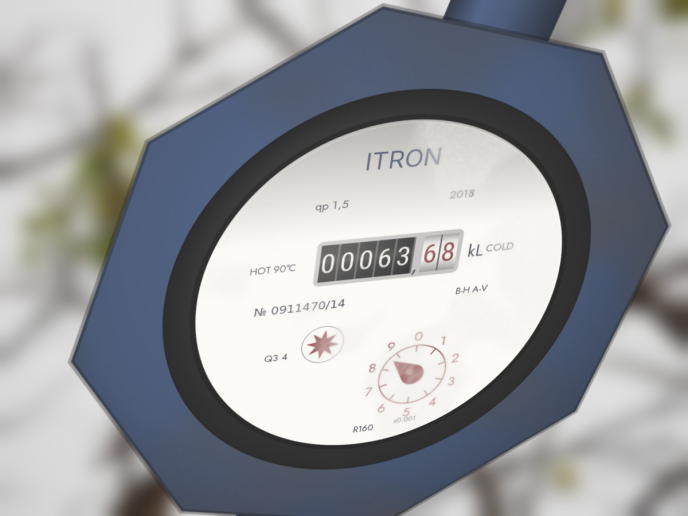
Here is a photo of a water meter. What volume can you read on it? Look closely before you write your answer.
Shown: 63.688 kL
